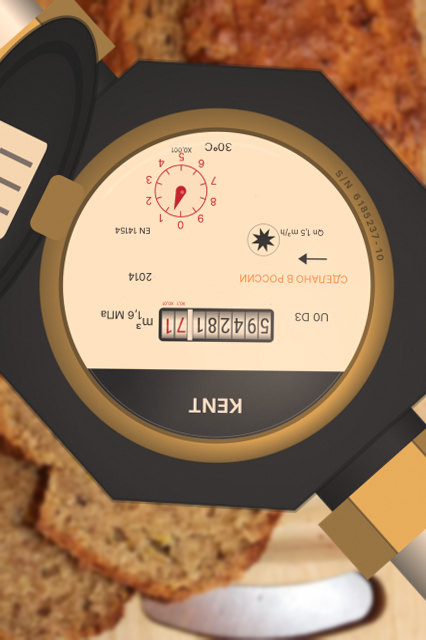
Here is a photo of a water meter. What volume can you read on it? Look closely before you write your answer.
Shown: 594281.710 m³
